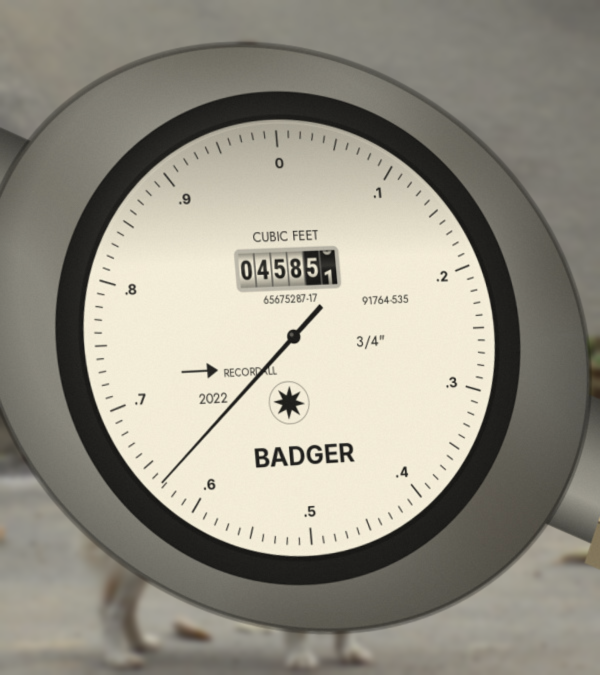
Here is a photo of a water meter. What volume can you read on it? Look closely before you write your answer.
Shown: 45850.63 ft³
